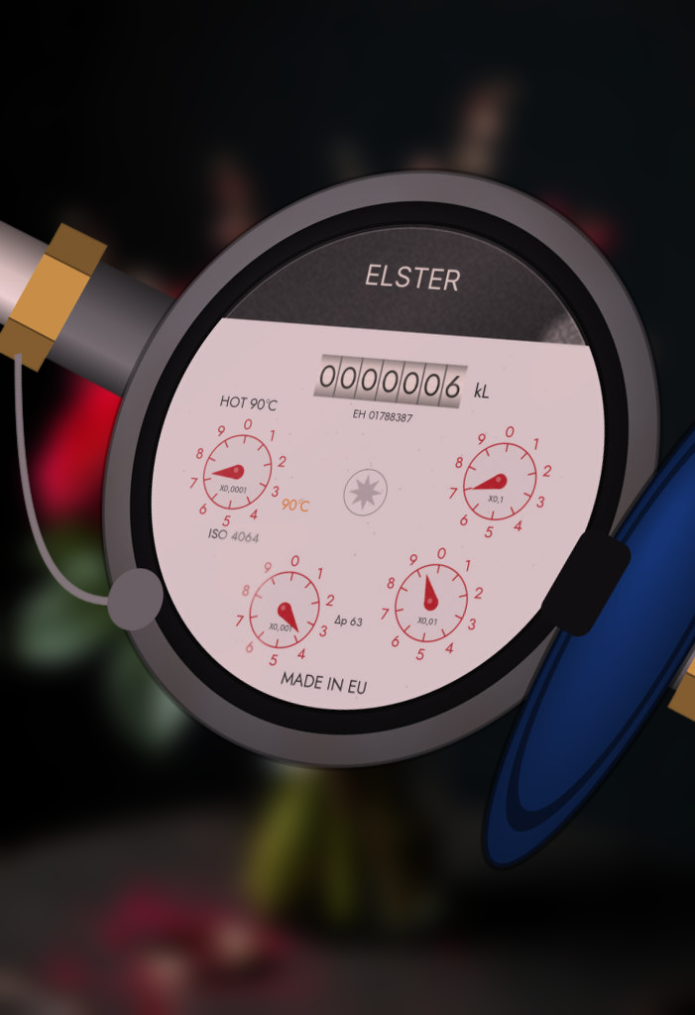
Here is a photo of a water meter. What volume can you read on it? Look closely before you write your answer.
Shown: 6.6937 kL
